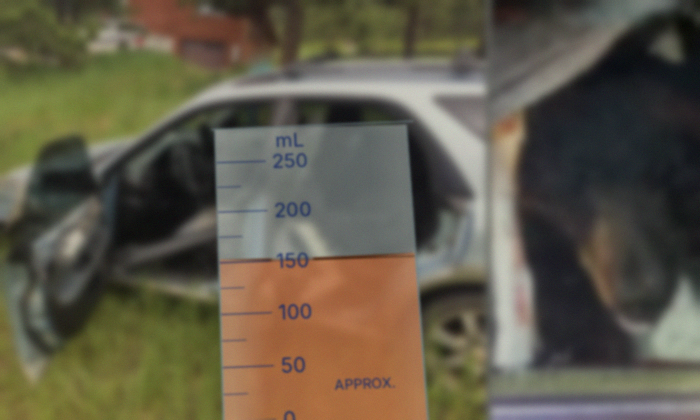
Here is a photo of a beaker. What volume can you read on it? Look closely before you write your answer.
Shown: 150 mL
